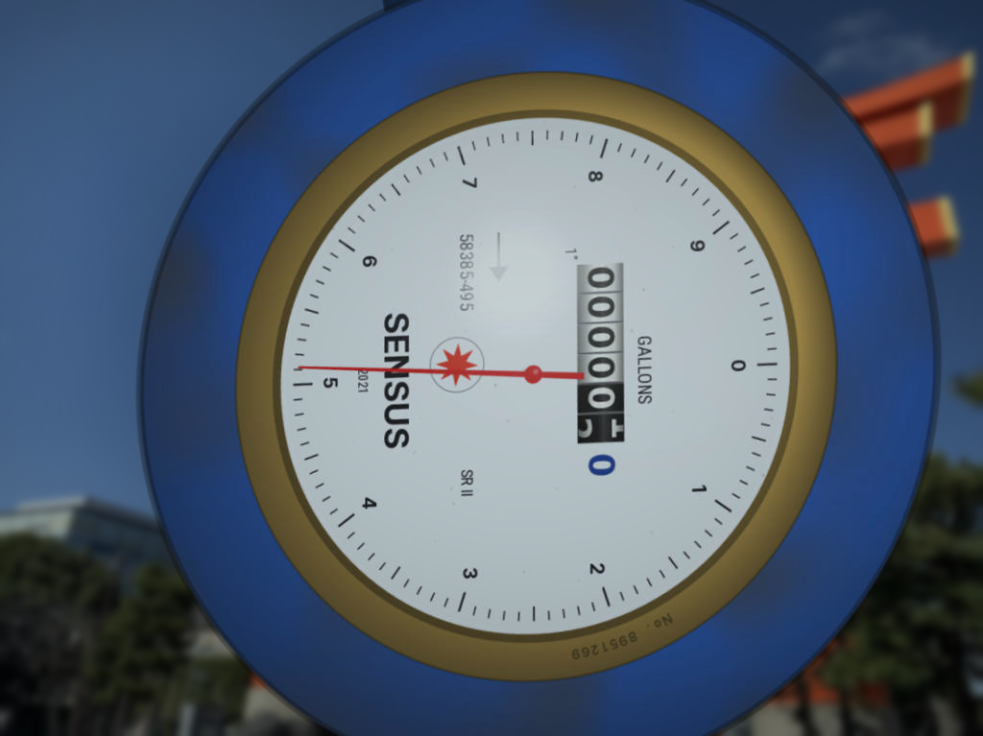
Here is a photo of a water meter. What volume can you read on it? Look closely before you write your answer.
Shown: 15.1 gal
